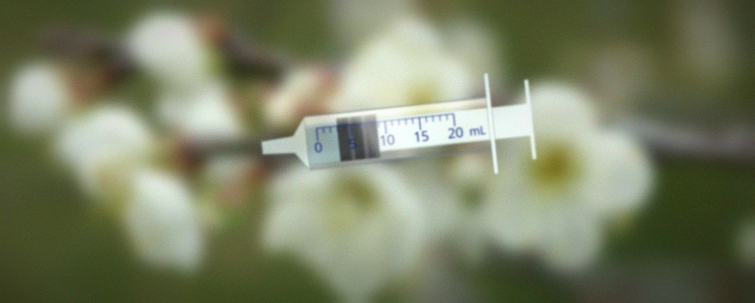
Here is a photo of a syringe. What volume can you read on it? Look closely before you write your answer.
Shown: 3 mL
